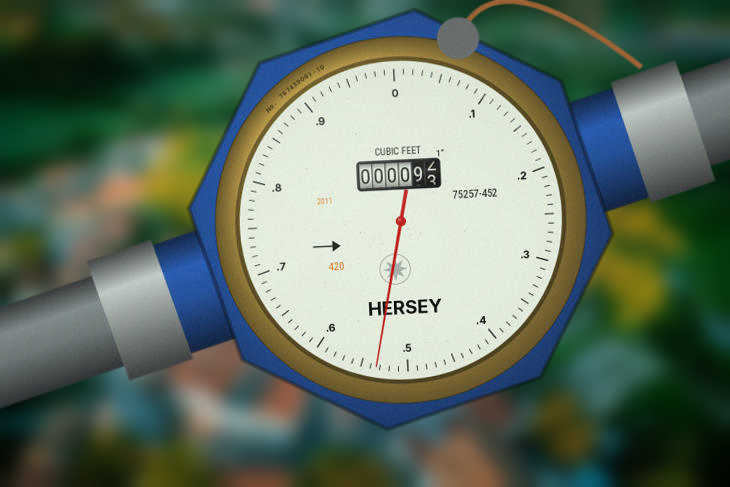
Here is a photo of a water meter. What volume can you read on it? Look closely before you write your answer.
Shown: 92.53 ft³
